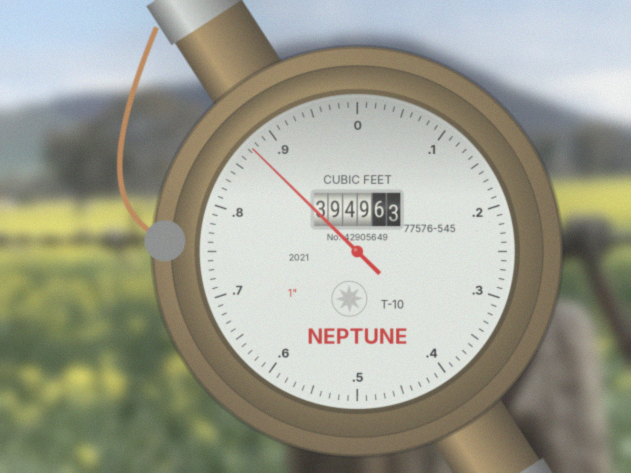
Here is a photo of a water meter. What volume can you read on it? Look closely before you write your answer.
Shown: 394962.87 ft³
